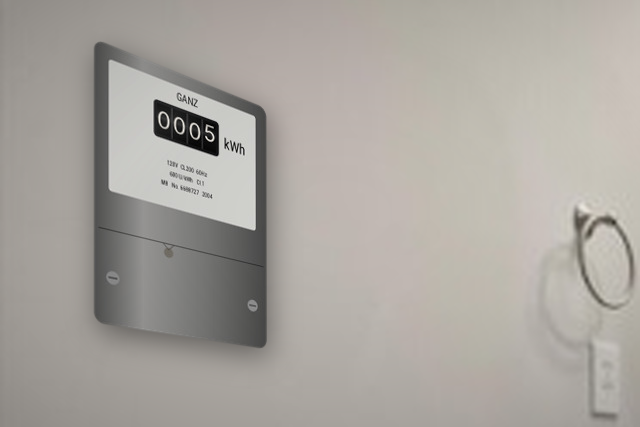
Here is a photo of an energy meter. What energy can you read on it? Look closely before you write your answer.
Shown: 5 kWh
